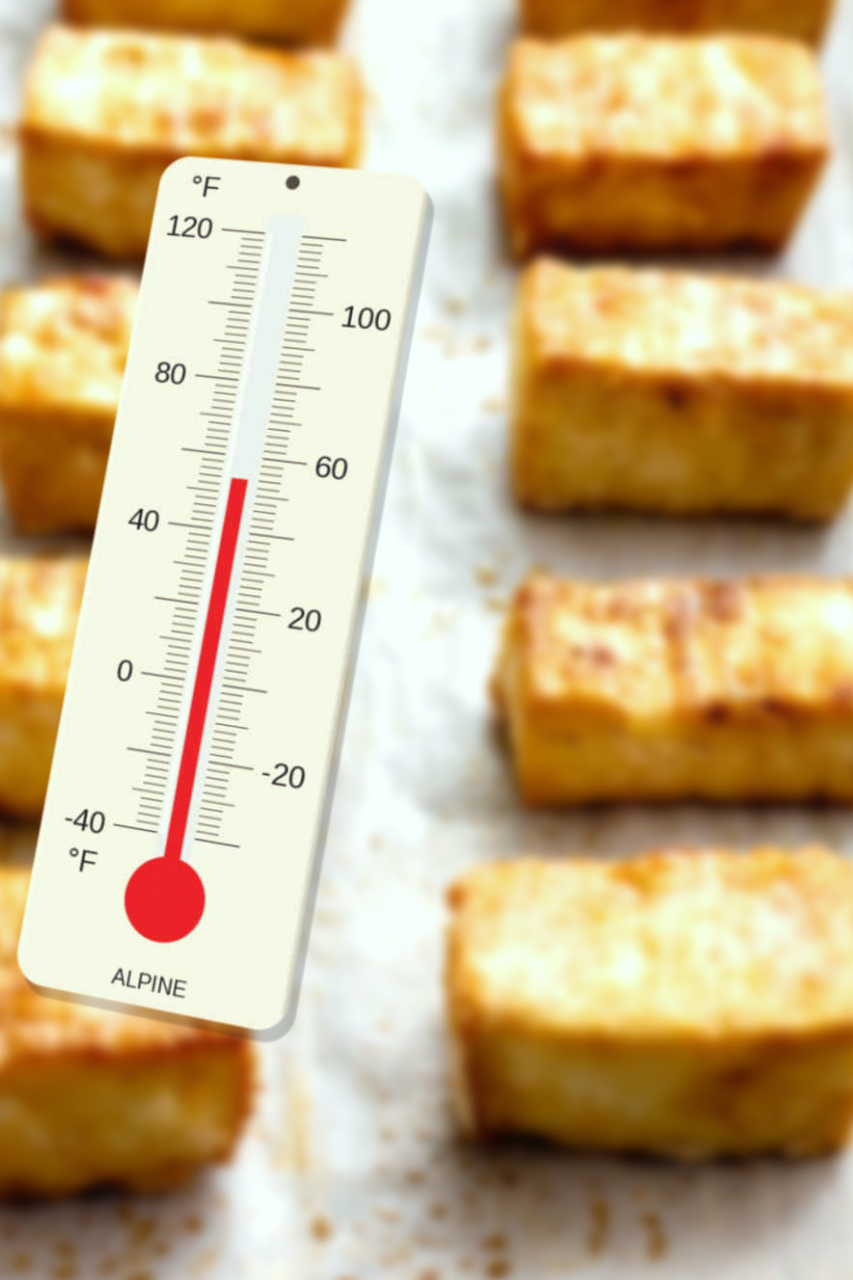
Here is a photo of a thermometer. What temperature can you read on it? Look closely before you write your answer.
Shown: 54 °F
